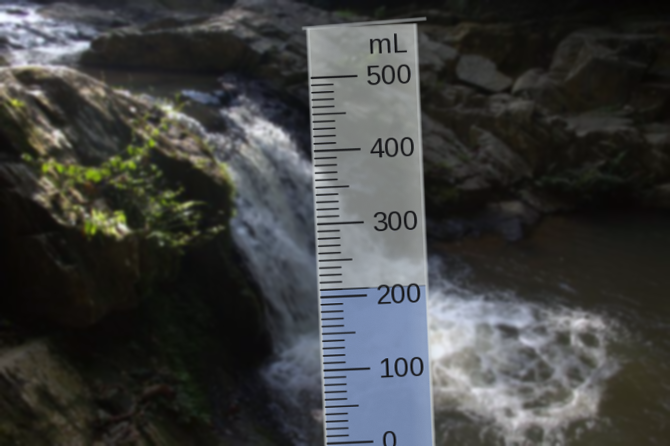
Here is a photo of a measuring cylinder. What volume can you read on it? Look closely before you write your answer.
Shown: 210 mL
